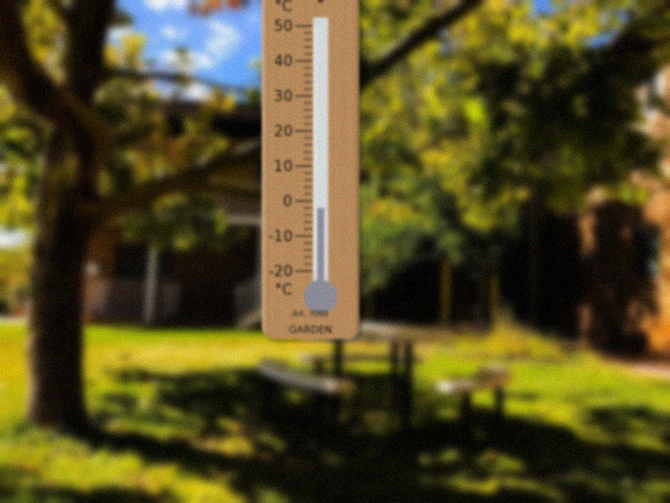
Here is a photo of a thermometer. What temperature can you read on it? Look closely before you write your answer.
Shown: -2 °C
